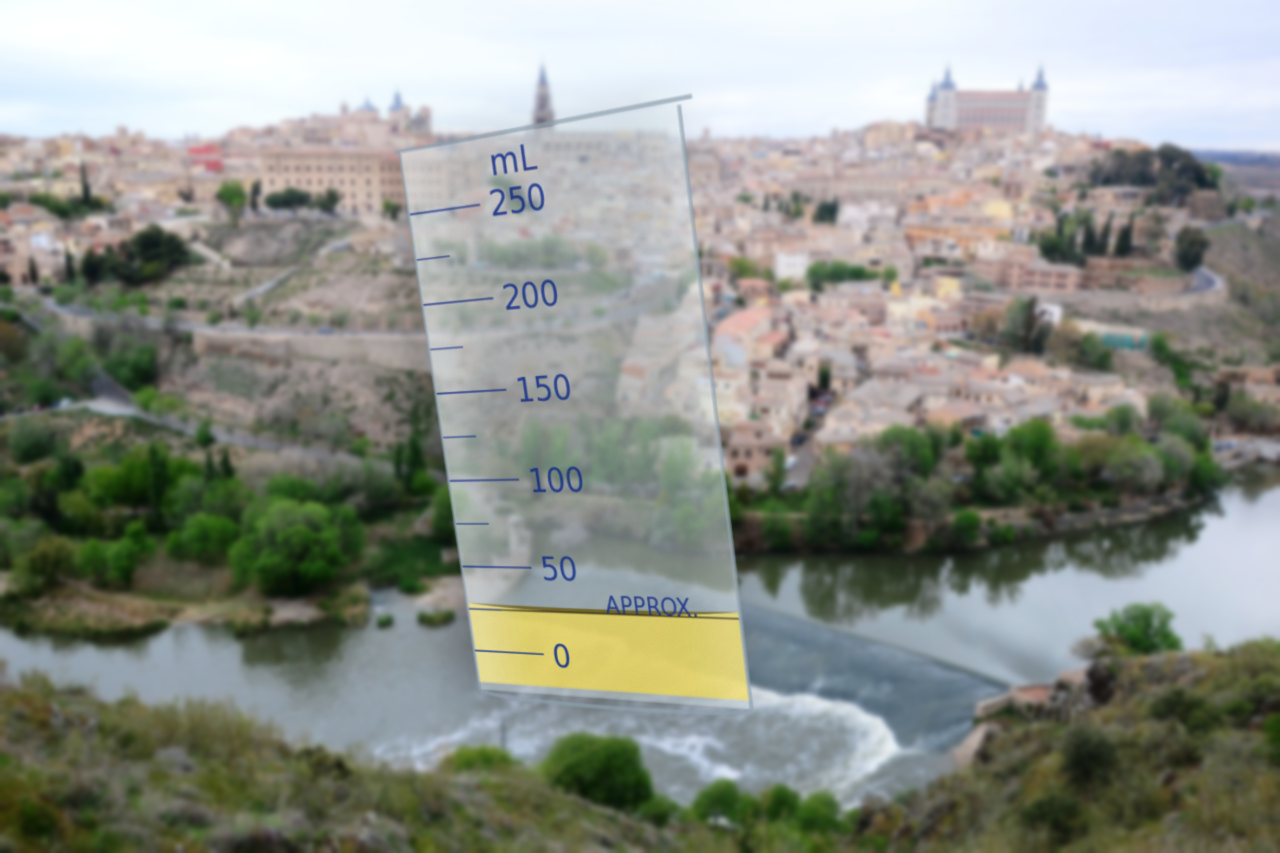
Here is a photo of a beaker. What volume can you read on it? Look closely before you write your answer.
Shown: 25 mL
